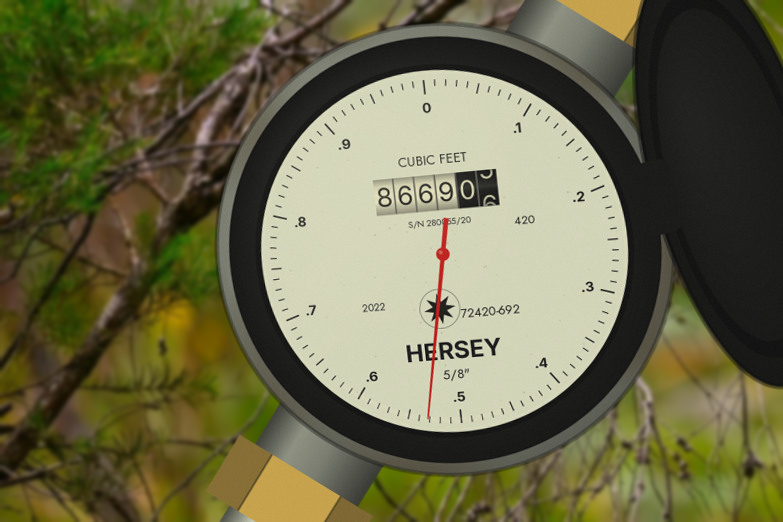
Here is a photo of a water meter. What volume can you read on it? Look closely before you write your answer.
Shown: 866905.53 ft³
